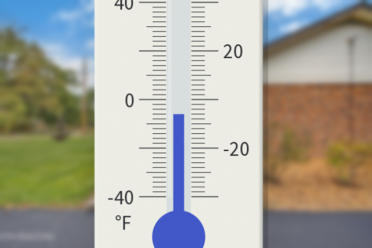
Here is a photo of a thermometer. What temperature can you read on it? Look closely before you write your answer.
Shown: -6 °F
